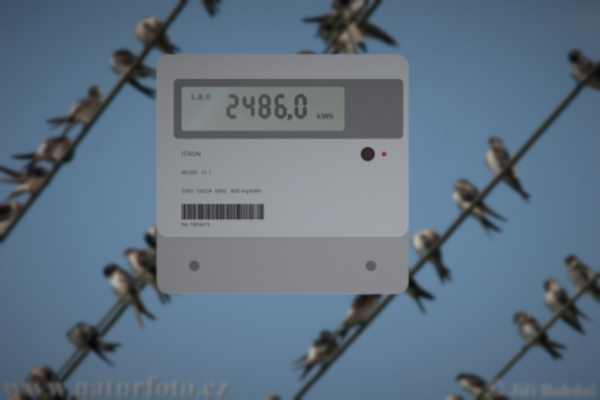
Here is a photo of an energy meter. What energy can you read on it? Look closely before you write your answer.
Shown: 2486.0 kWh
